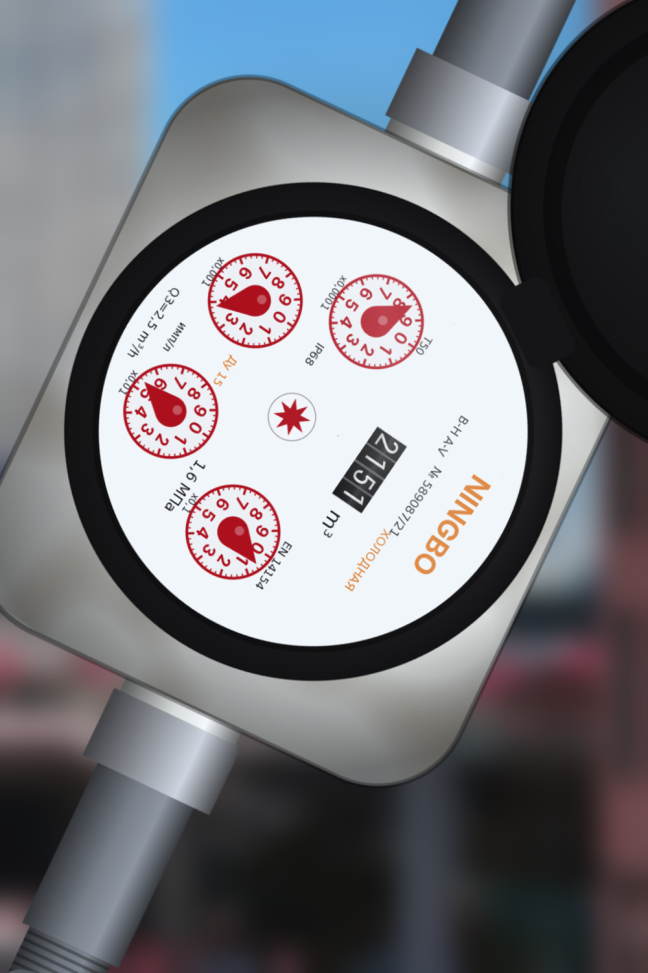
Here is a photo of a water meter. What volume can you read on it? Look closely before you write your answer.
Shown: 2151.0538 m³
